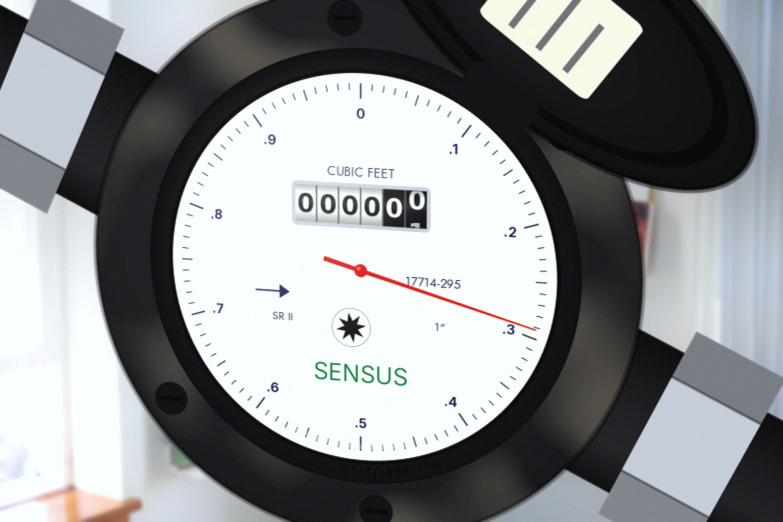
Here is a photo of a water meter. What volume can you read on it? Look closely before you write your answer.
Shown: 0.29 ft³
